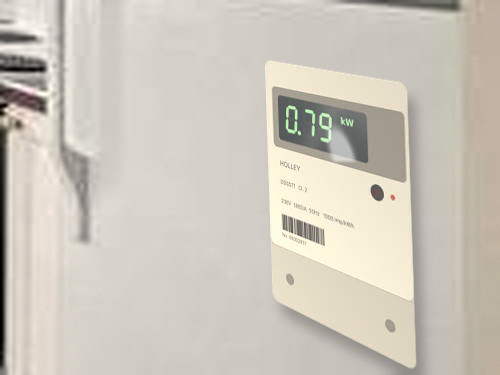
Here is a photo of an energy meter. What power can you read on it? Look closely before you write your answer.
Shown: 0.79 kW
